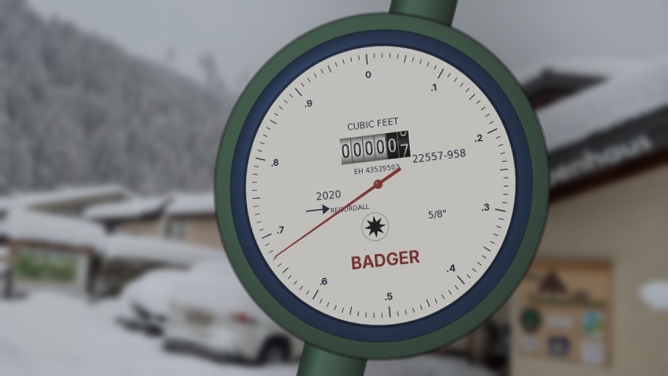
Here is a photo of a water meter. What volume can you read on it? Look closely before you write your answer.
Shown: 6.67 ft³
